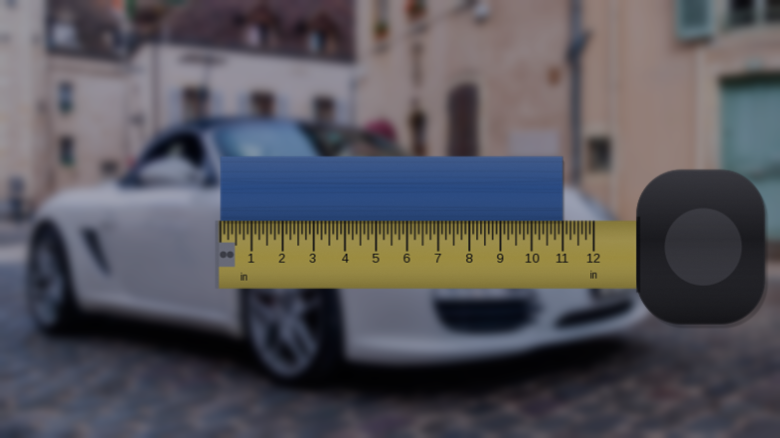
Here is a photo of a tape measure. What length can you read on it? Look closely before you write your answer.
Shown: 11 in
